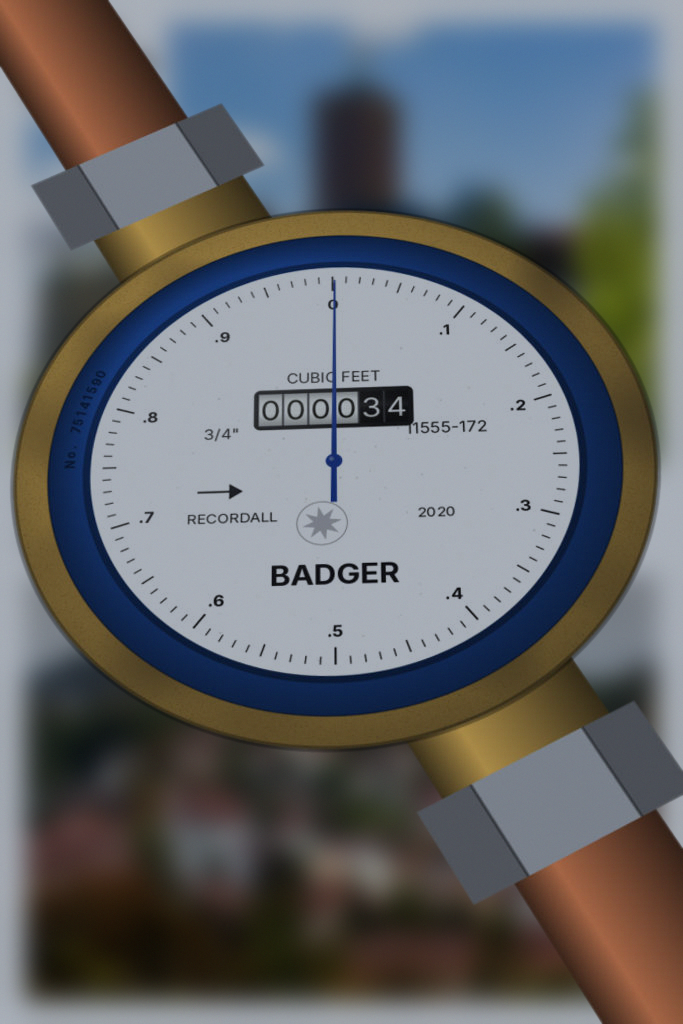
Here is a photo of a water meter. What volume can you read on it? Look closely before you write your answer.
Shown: 34.00 ft³
